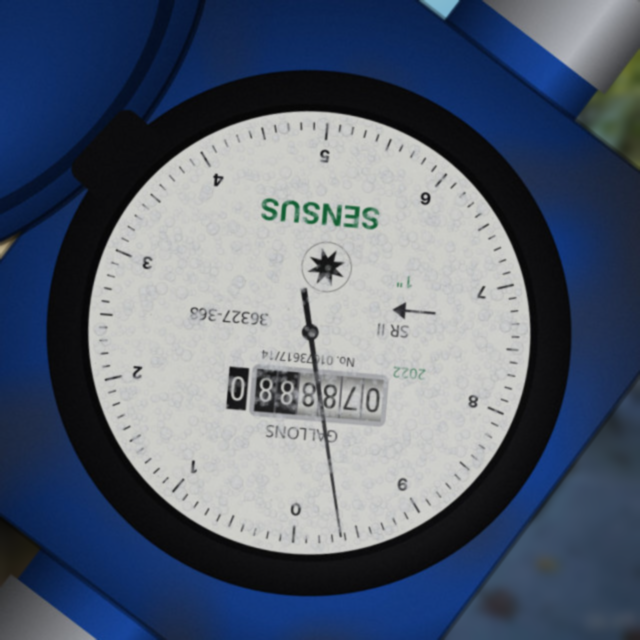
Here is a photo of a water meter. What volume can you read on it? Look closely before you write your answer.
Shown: 788879.6 gal
